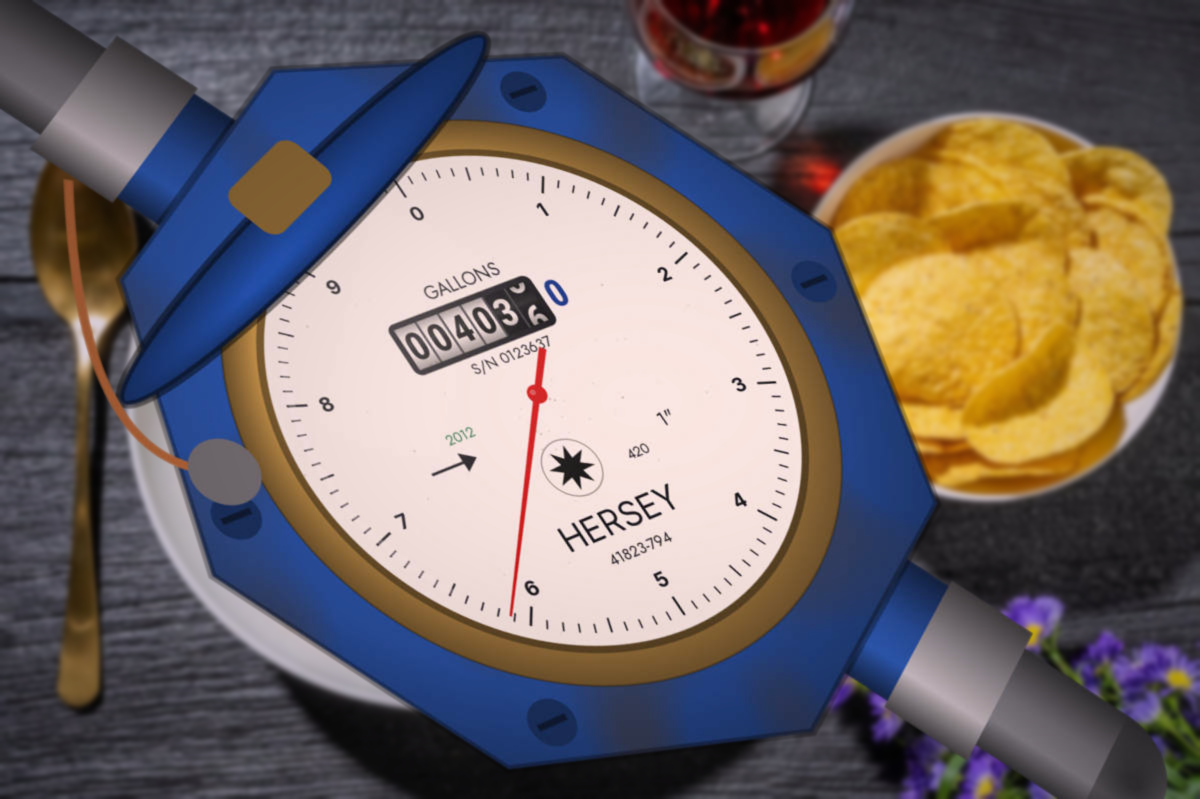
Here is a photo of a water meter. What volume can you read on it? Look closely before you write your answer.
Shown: 40356.1 gal
